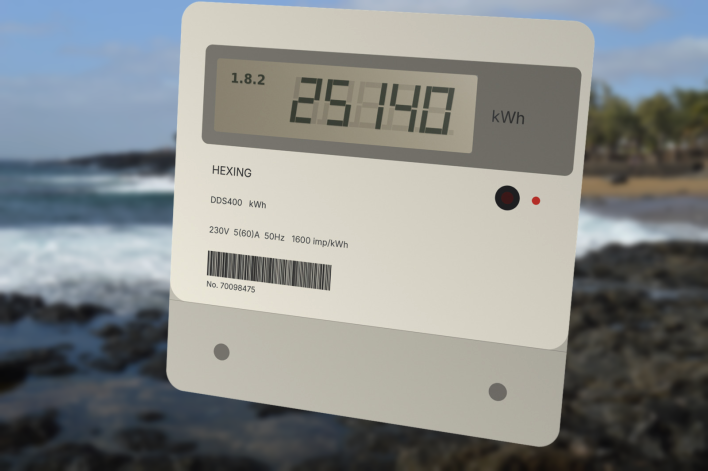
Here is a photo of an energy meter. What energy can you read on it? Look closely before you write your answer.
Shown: 25140 kWh
